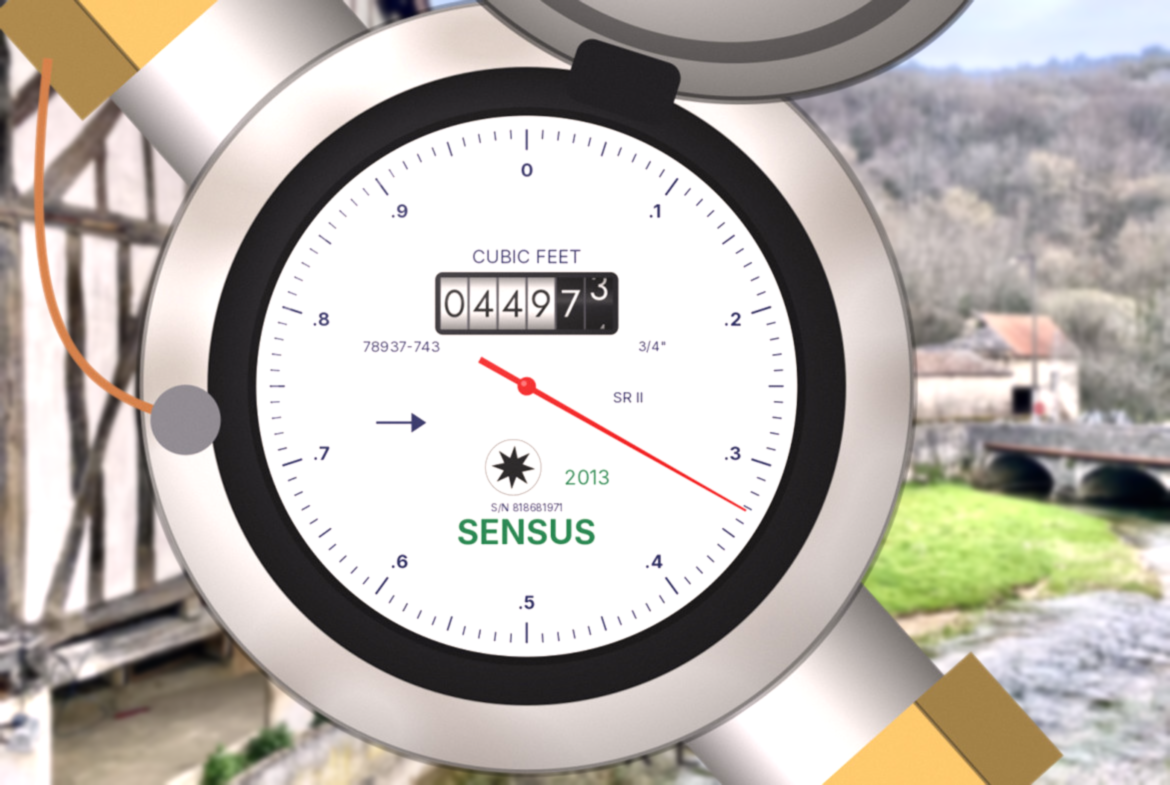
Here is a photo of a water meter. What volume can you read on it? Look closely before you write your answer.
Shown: 44973.33 ft³
